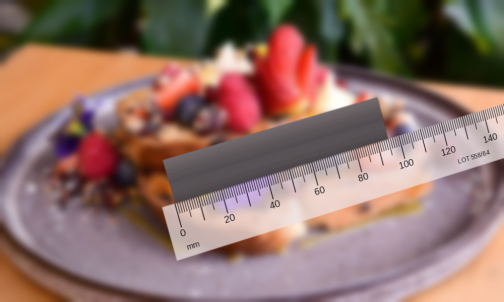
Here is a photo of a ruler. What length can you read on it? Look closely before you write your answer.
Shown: 95 mm
